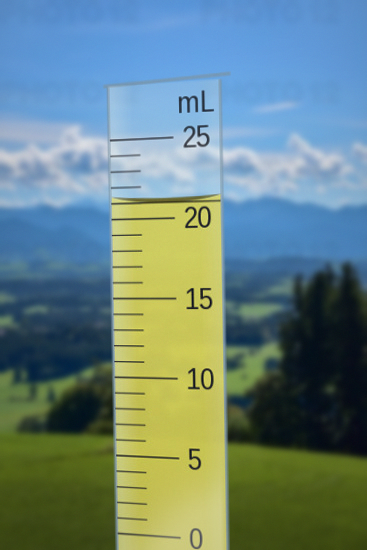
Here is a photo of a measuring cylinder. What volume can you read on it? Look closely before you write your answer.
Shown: 21 mL
